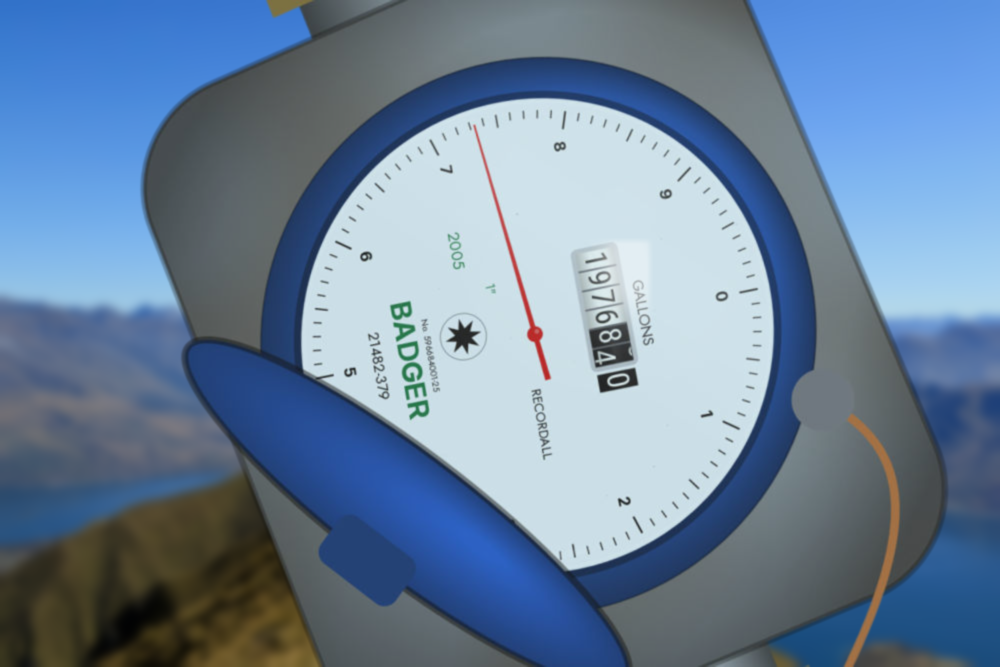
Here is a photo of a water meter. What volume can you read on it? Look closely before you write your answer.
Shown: 1976837.3 gal
